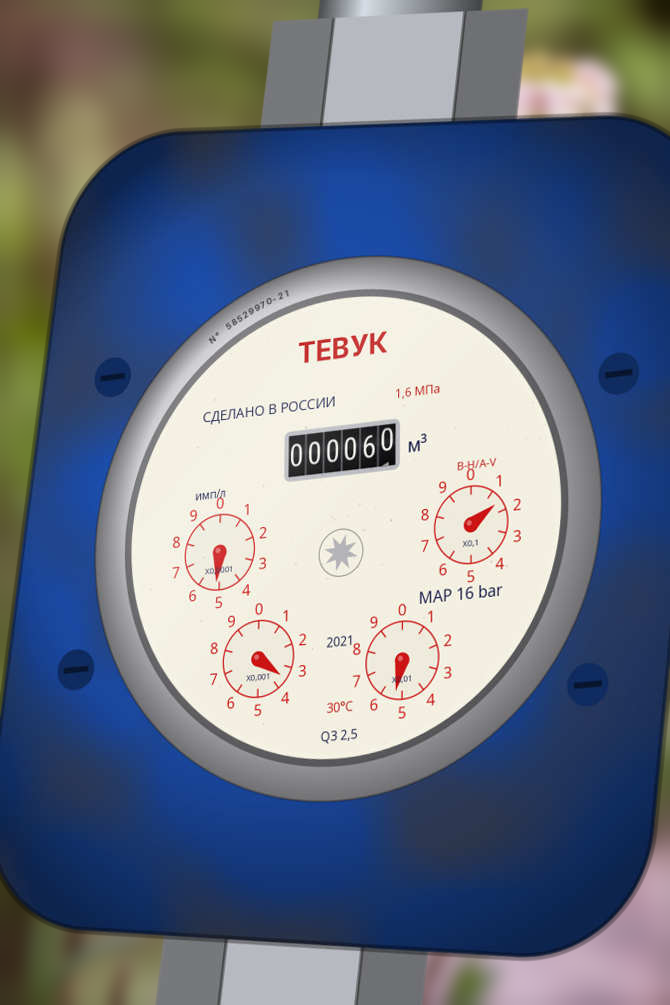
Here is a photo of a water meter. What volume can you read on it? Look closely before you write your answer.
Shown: 60.1535 m³
